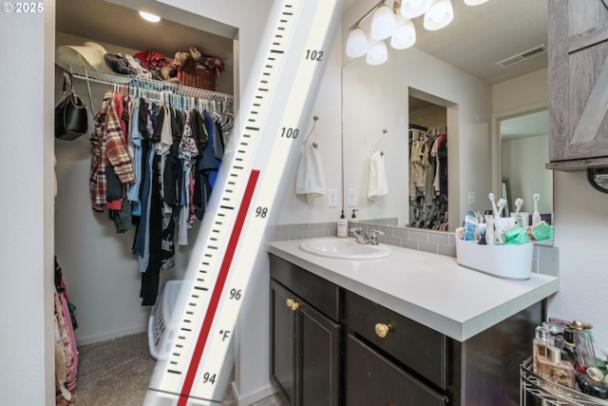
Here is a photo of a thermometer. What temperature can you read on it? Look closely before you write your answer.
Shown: 99 °F
